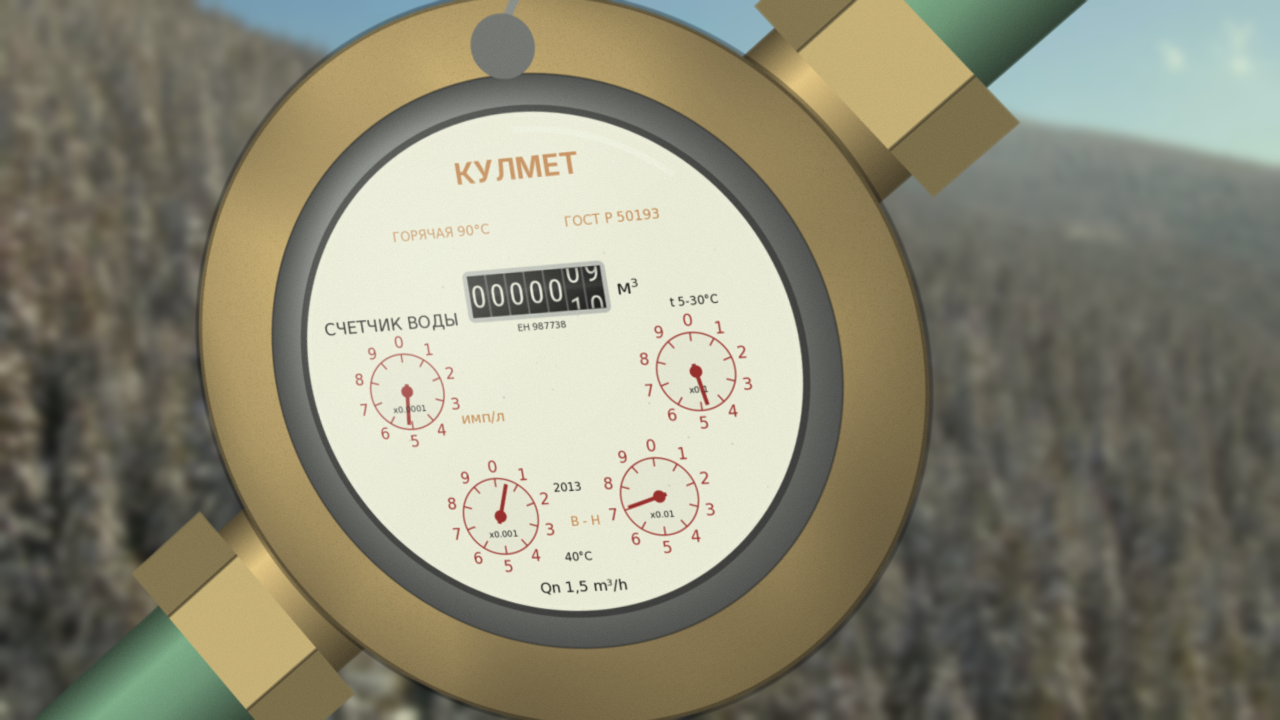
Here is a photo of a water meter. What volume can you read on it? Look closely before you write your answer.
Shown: 9.4705 m³
